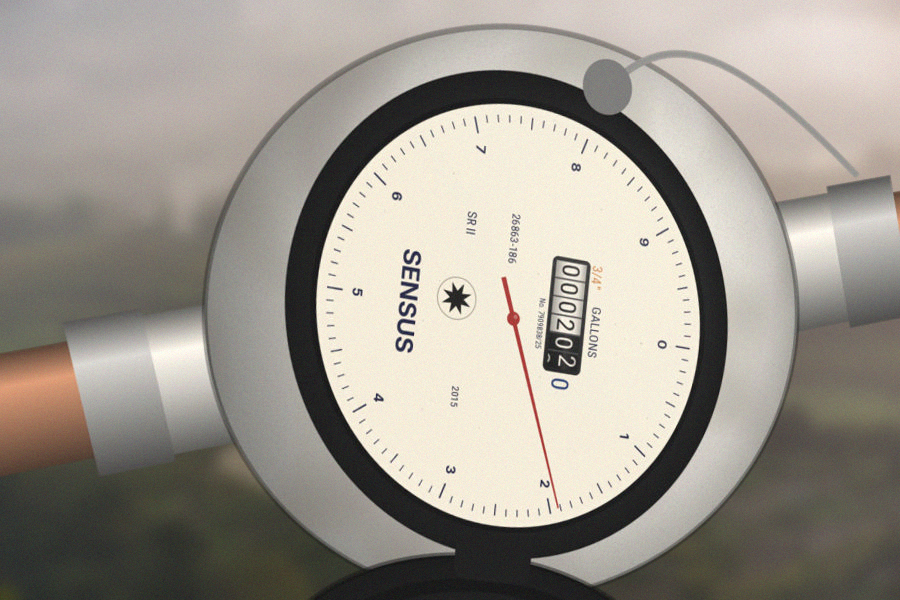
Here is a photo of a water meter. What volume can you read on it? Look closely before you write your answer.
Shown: 2021.9 gal
